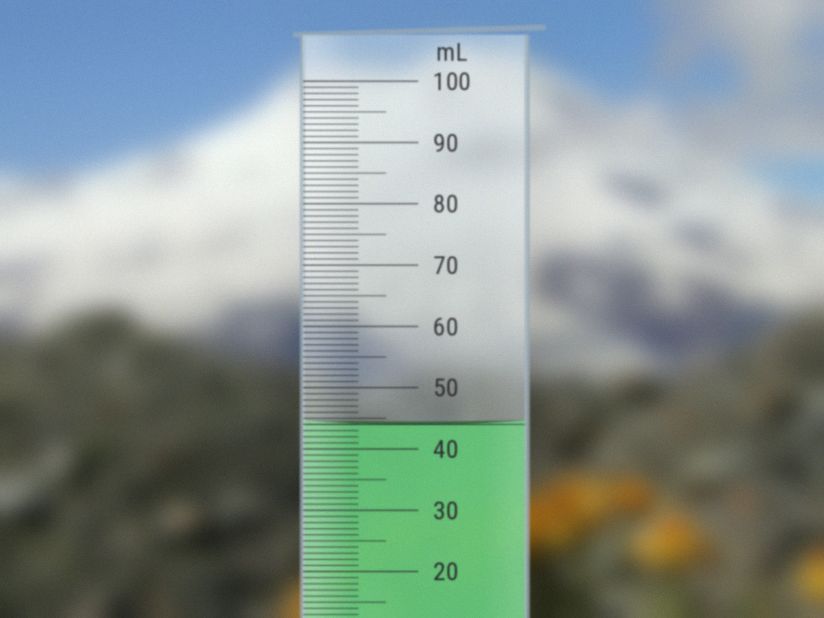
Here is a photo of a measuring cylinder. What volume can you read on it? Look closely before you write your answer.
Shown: 44 mL
